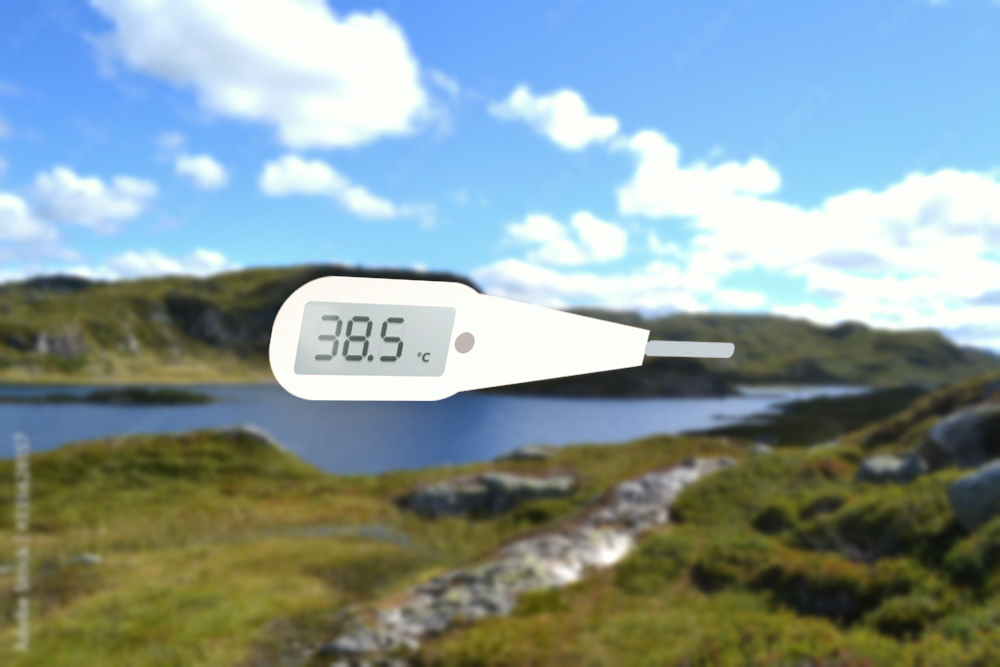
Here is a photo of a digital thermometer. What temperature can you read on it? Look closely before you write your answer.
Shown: 38.5 °C
